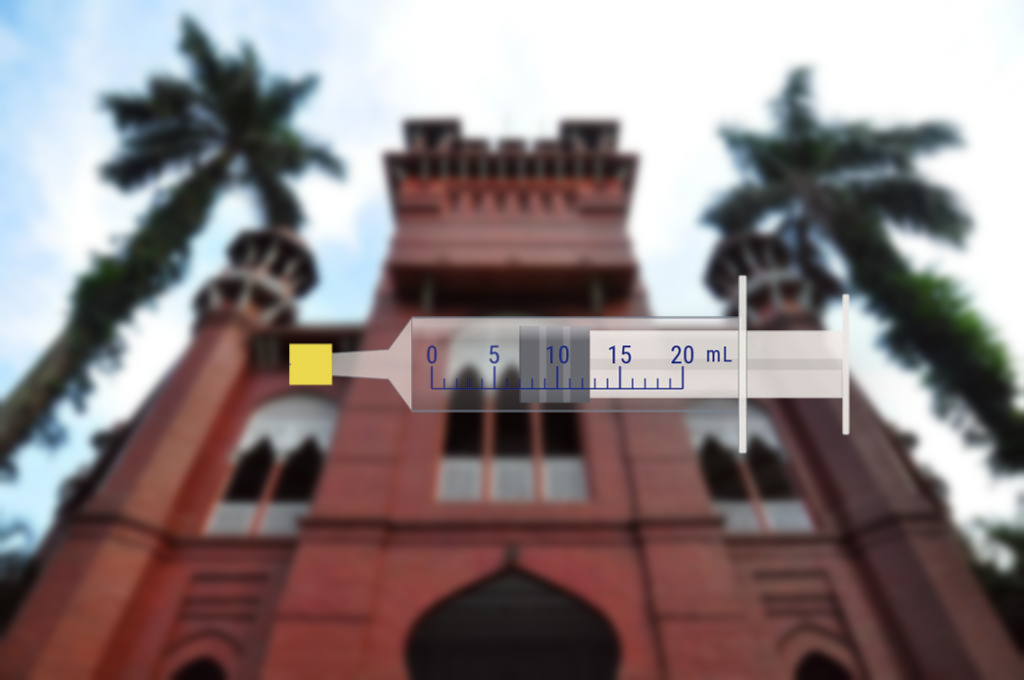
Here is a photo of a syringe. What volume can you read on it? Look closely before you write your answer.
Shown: 7 mL
